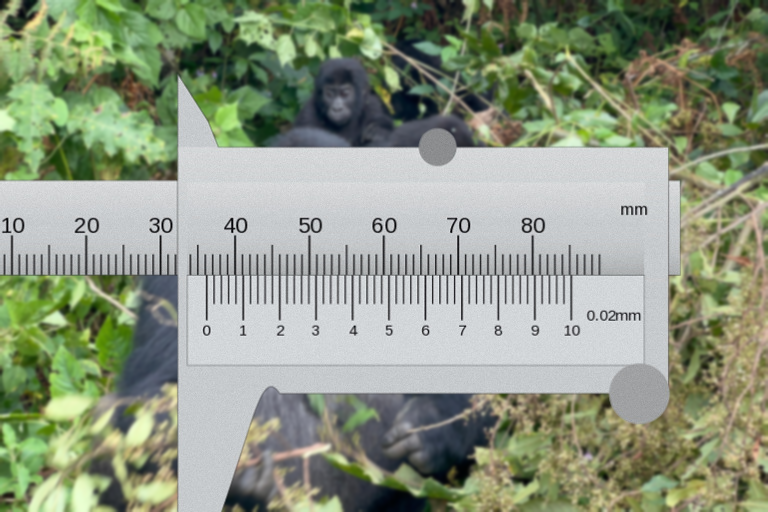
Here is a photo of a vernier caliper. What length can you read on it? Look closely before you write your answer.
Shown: 36.2 mm
